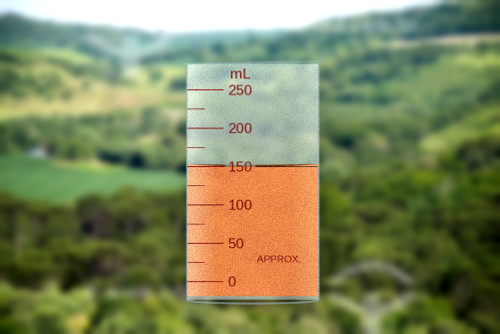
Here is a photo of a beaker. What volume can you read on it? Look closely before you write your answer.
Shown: 150 mL
